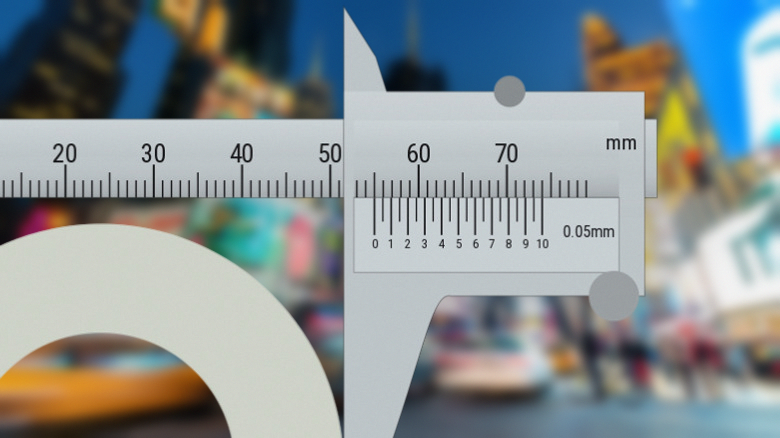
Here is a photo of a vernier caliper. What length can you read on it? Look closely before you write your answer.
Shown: 55.0 mm
